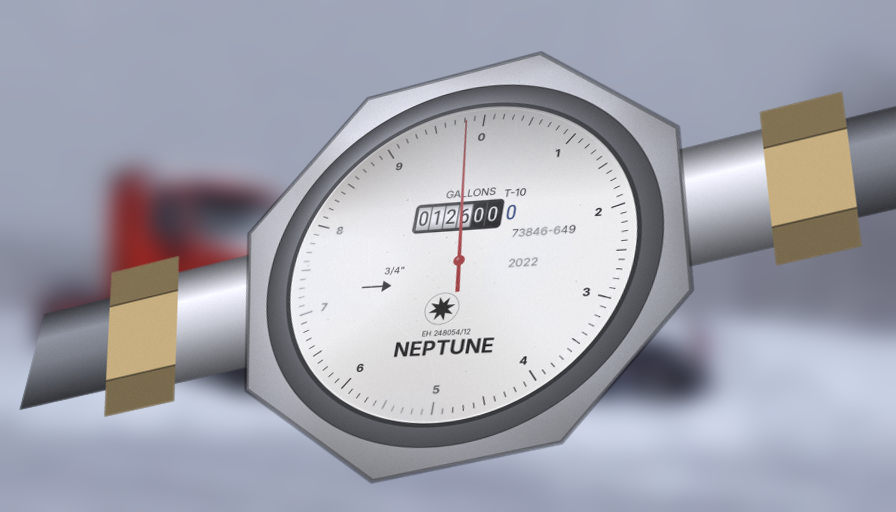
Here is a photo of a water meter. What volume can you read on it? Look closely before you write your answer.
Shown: 125999.8 gal
